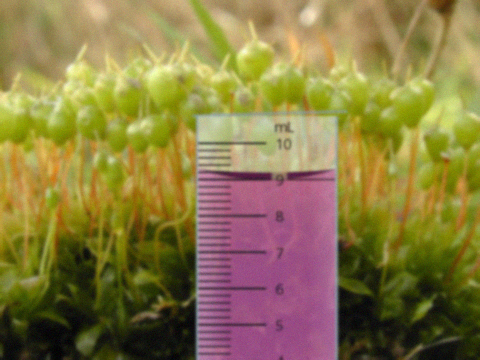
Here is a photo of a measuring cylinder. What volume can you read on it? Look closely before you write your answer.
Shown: 9 mL
